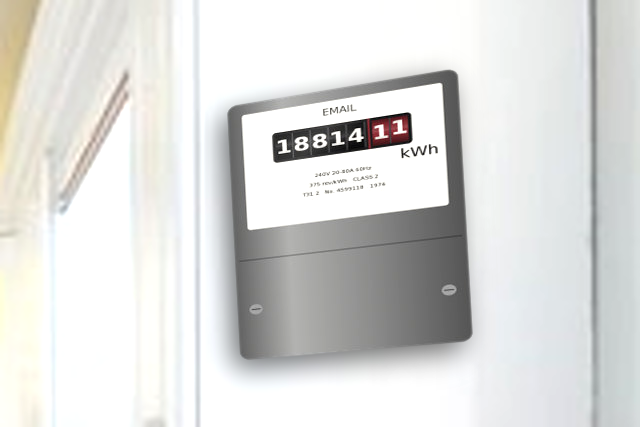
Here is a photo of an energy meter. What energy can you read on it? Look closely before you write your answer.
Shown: 18814.11 kWh
